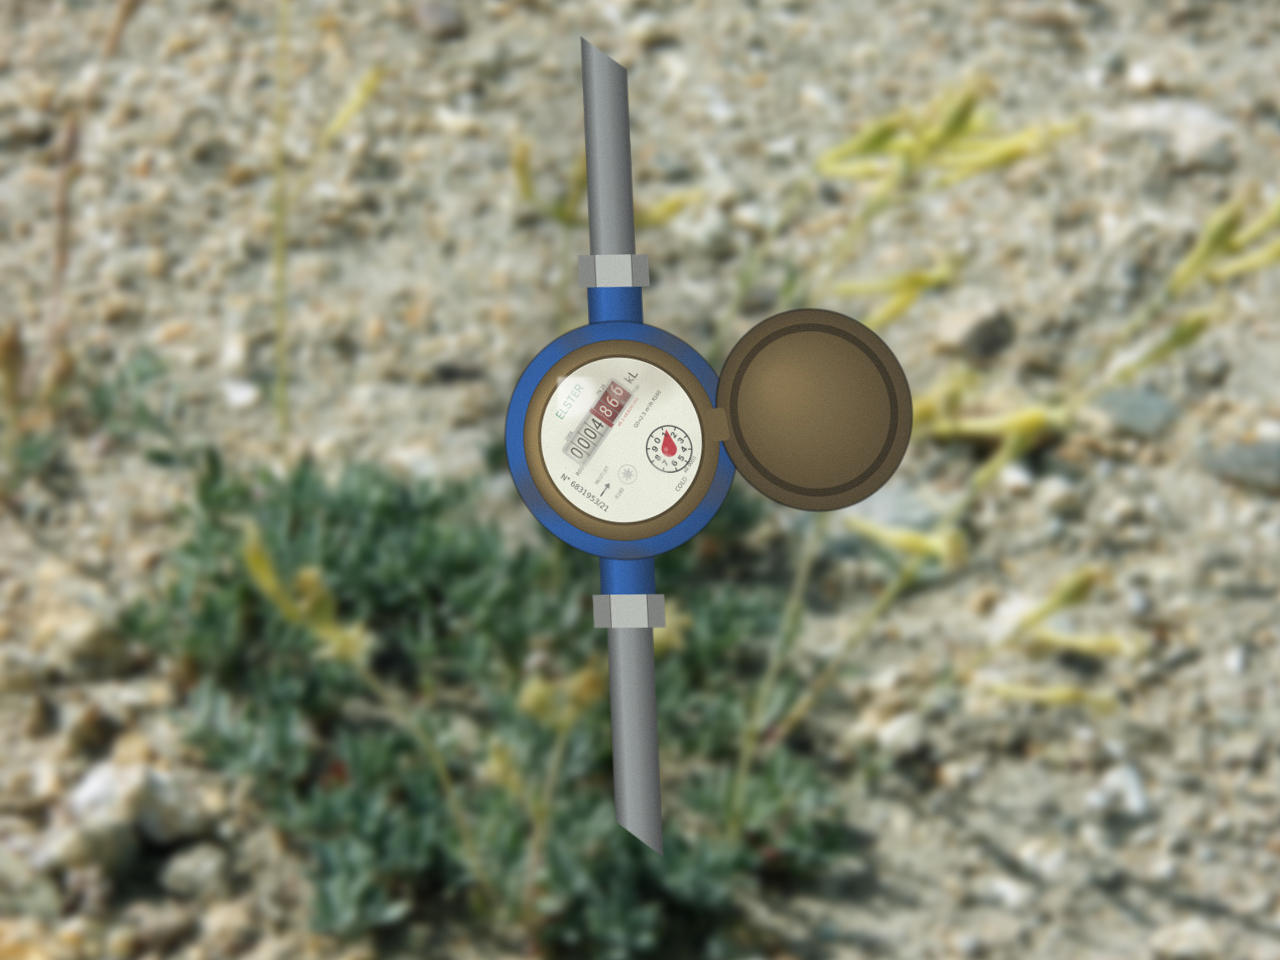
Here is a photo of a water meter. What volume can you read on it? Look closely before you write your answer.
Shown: 4.8661 kL
